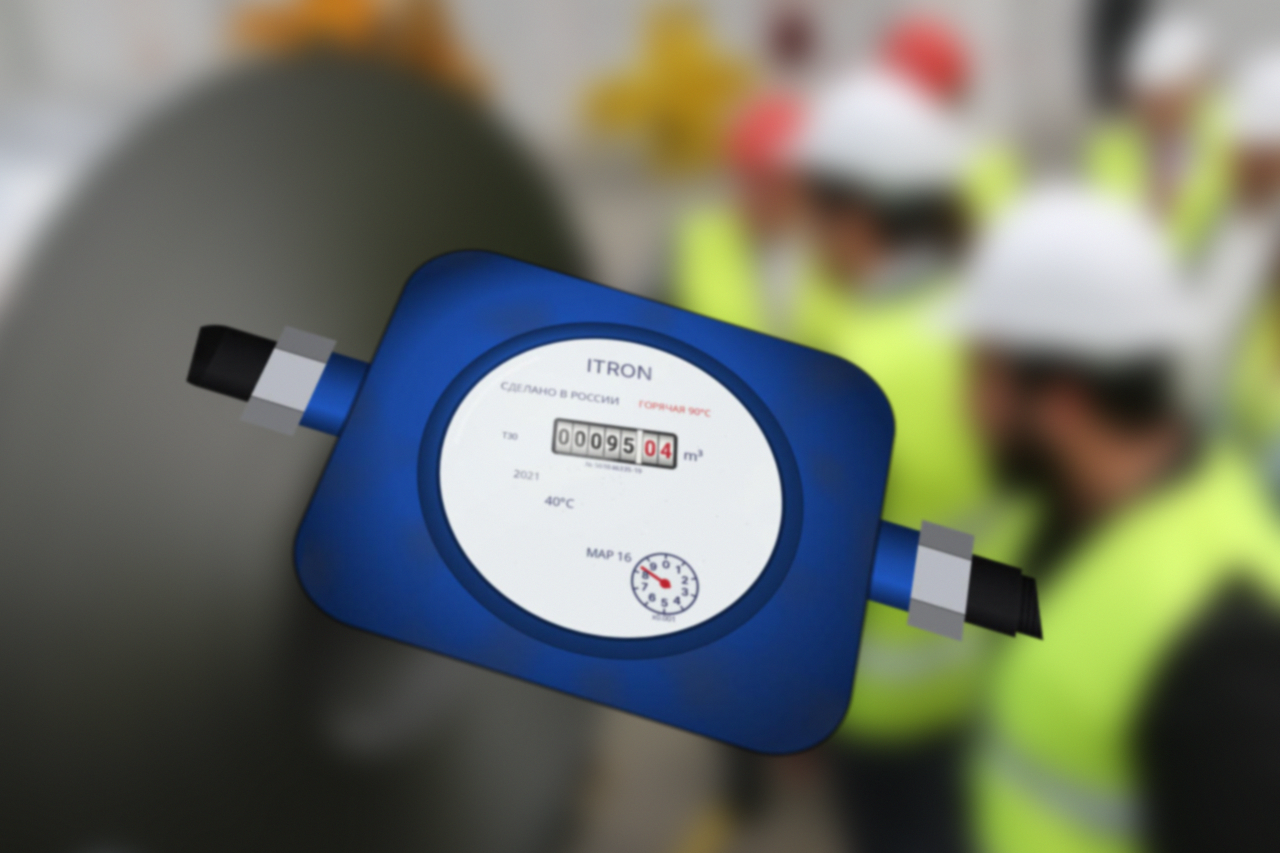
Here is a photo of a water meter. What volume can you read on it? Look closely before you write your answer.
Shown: 95.048 m³
